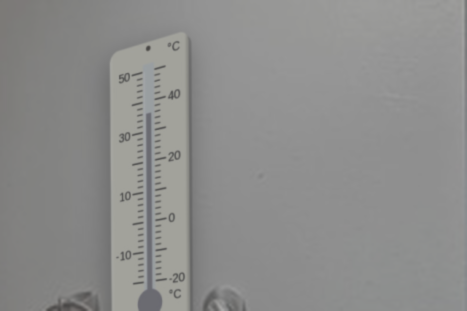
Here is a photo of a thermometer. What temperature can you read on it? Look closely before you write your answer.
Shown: 36 °C
